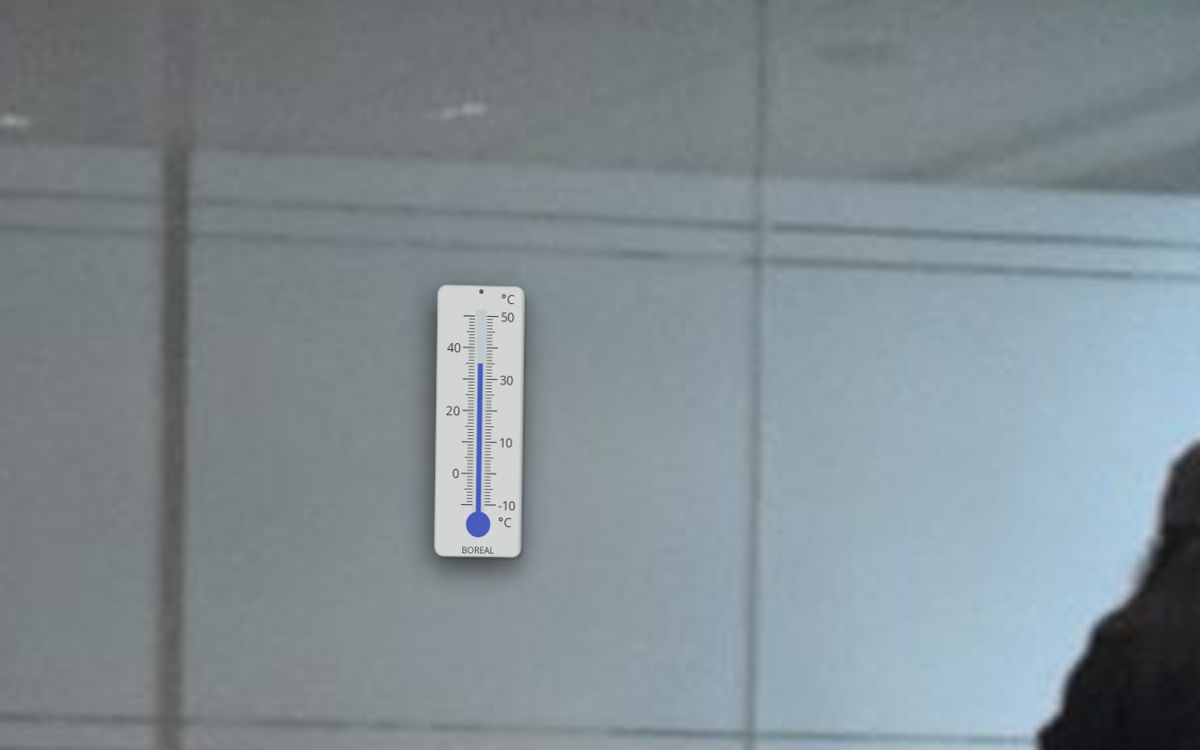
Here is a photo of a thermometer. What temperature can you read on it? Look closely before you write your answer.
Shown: 35 °C
